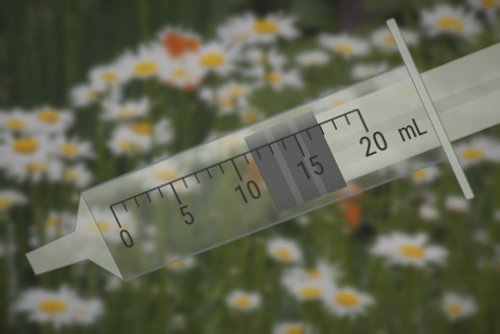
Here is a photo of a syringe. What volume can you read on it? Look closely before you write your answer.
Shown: 11.5 mL
